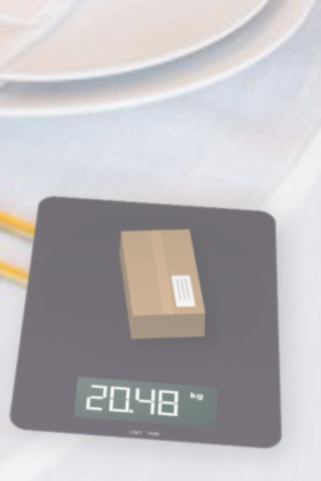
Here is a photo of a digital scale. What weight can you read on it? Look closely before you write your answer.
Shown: 20.48 kg
